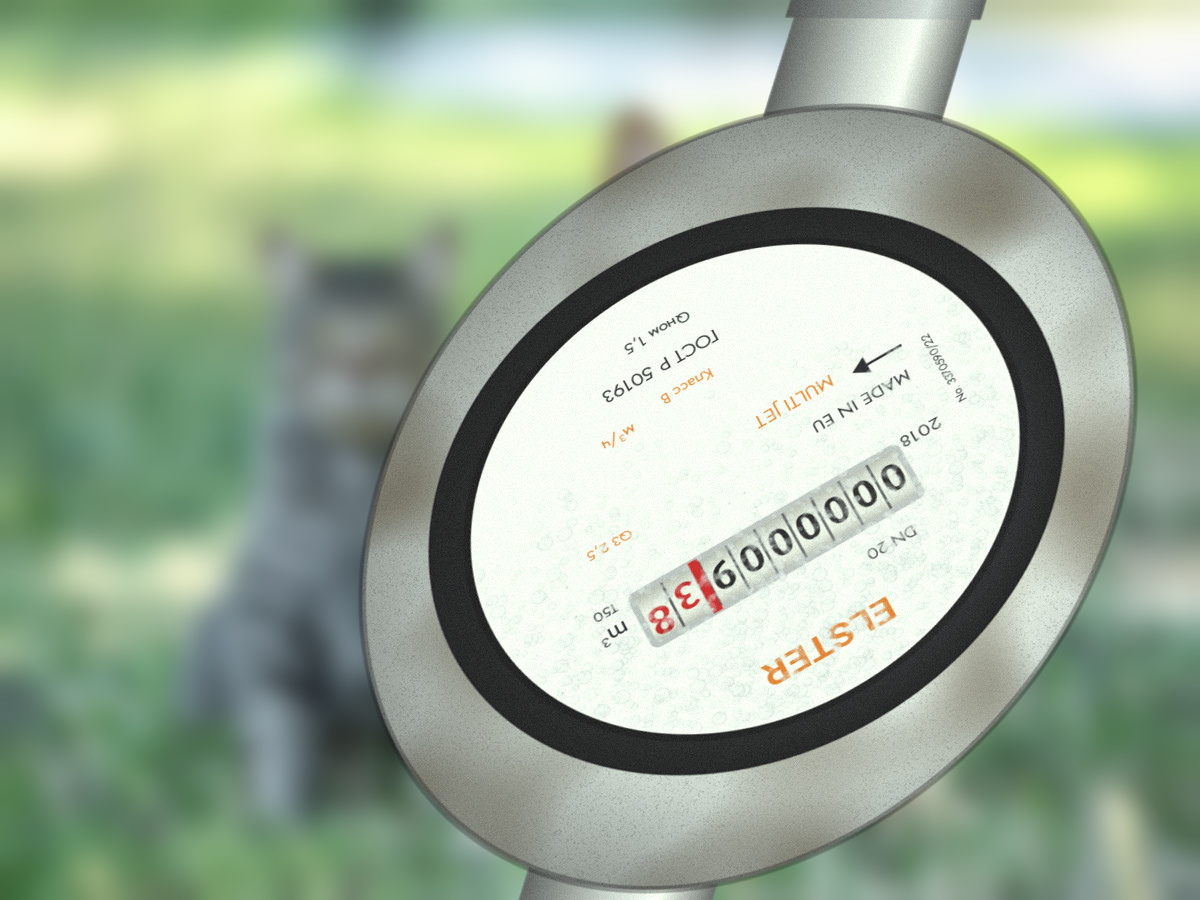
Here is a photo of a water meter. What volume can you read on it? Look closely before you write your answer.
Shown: 9.38 m³
